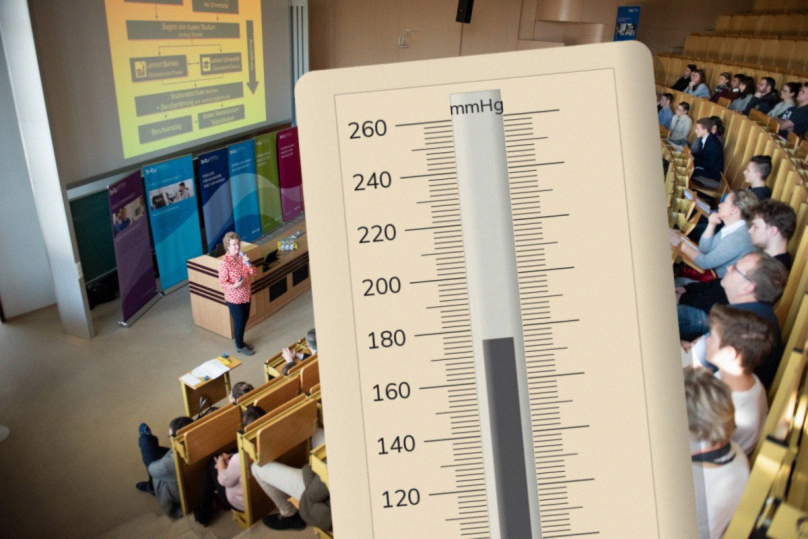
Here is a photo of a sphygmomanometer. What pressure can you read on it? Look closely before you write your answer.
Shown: 176 mmHg
